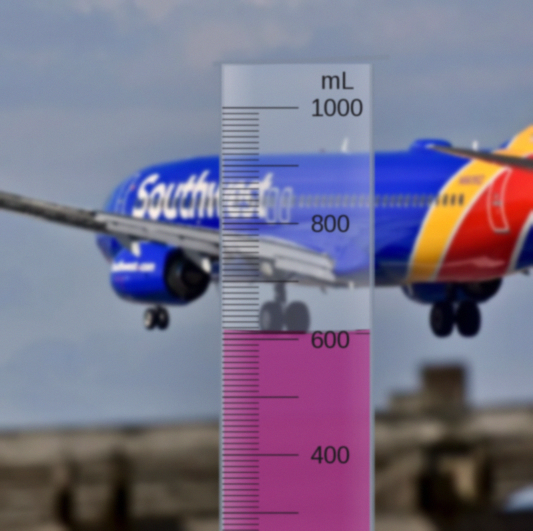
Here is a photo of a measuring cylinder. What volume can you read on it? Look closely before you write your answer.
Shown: 610 mL
